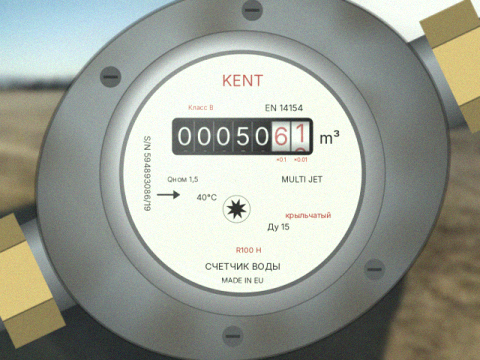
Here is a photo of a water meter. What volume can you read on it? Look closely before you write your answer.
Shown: 50.61 m³
